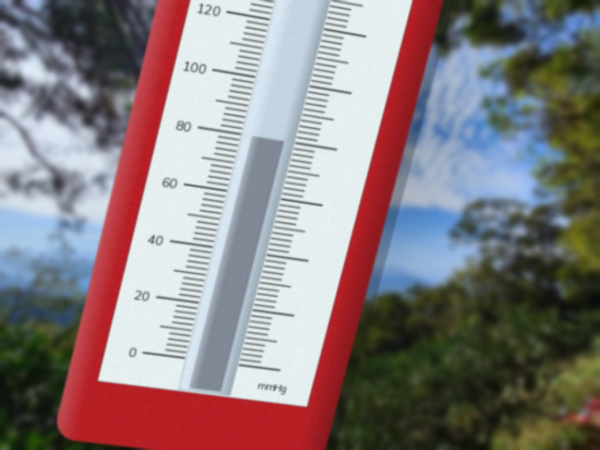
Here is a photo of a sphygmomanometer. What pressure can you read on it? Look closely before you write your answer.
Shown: 80 mmHg
